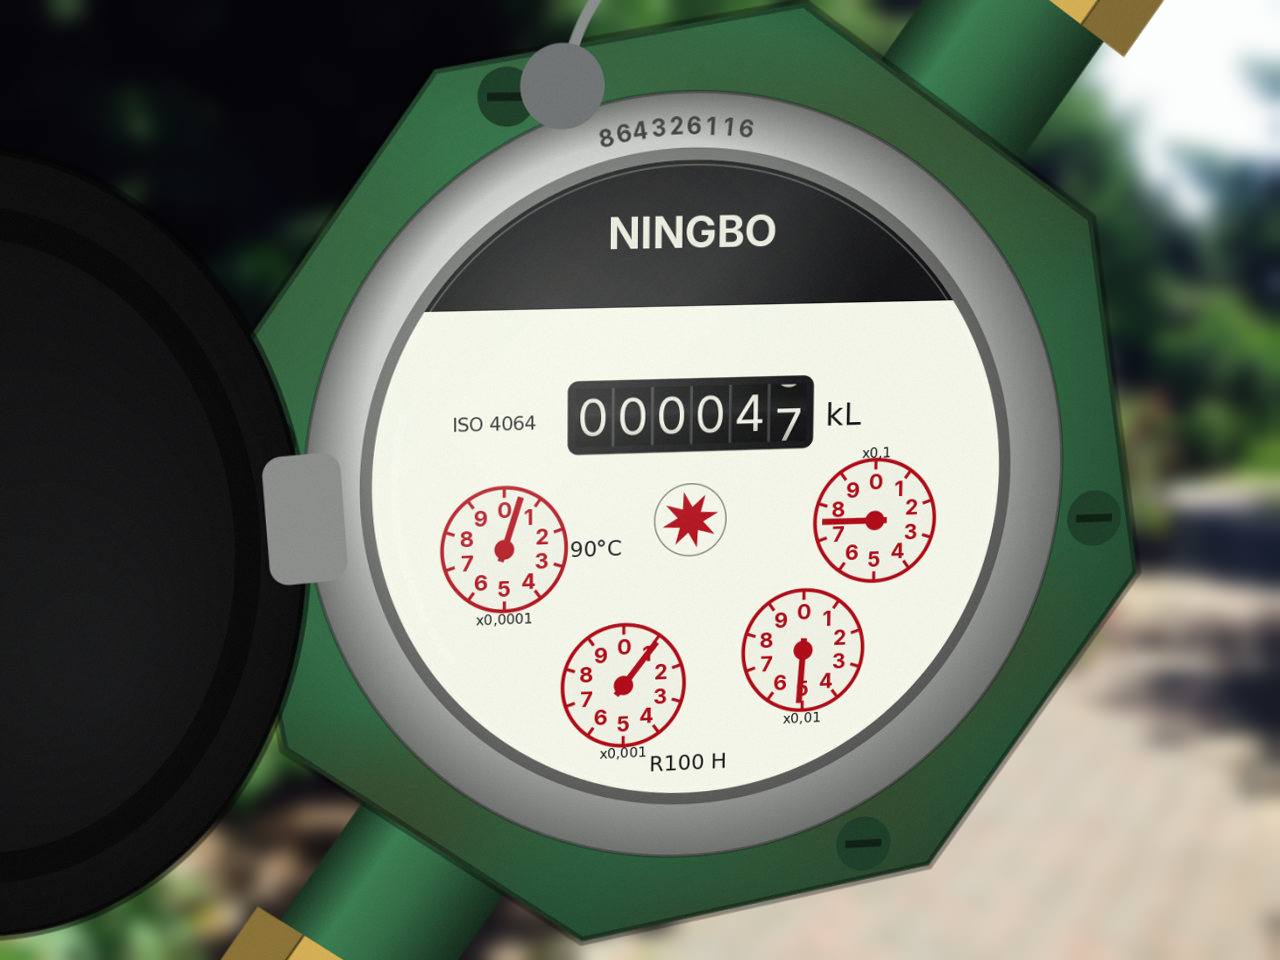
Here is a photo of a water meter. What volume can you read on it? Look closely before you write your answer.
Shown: 46.7510 kL
